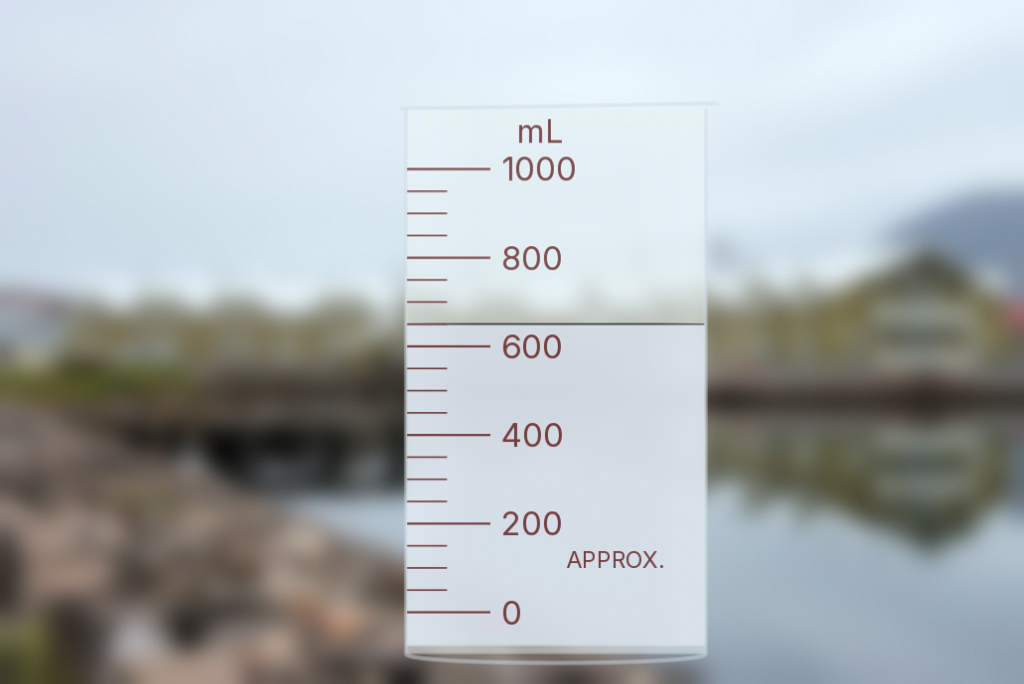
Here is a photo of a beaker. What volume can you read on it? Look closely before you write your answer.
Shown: 650 mL
